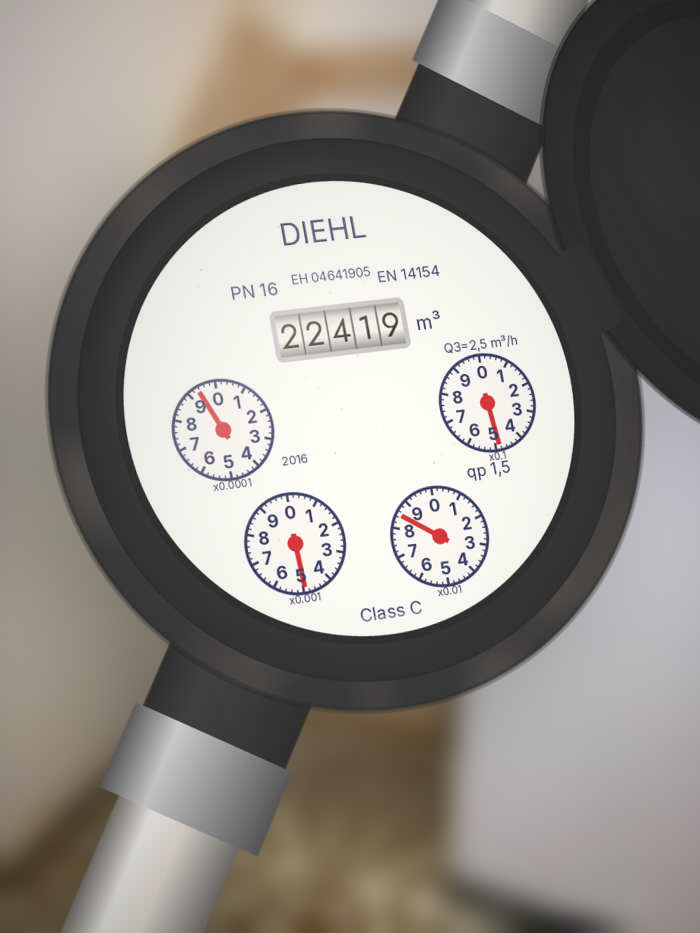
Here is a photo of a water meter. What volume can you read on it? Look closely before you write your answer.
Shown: 22419.4849 m³
